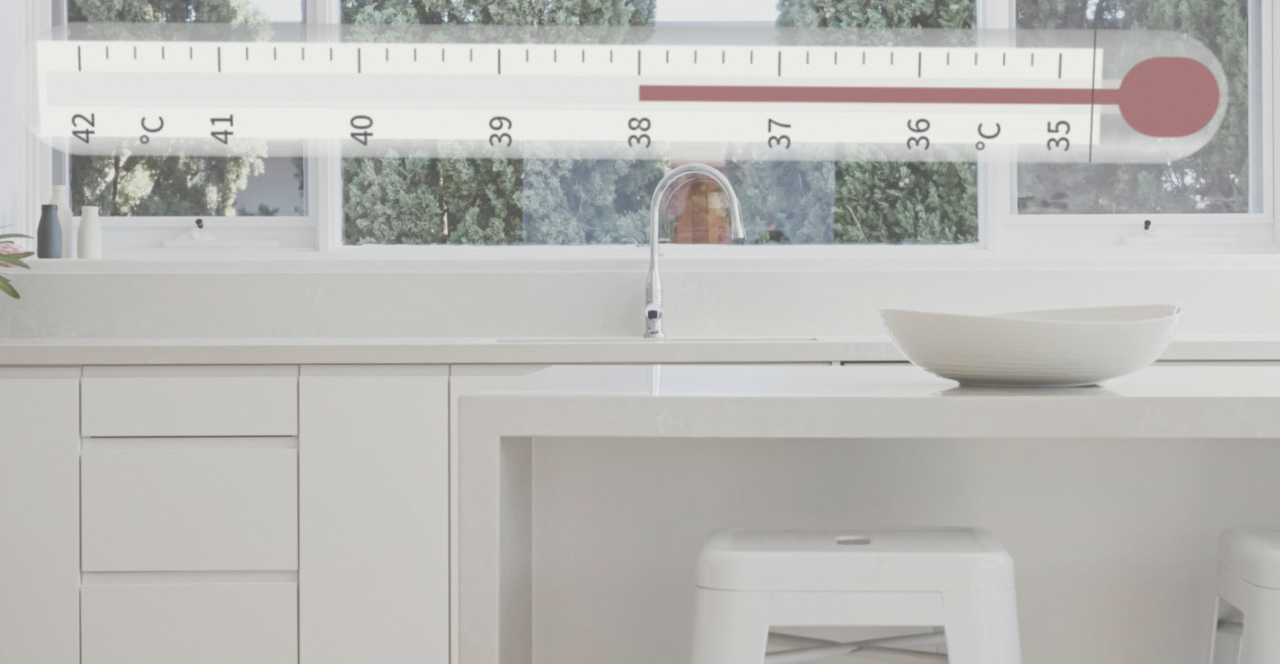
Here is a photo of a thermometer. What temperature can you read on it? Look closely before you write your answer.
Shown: 38 °C
